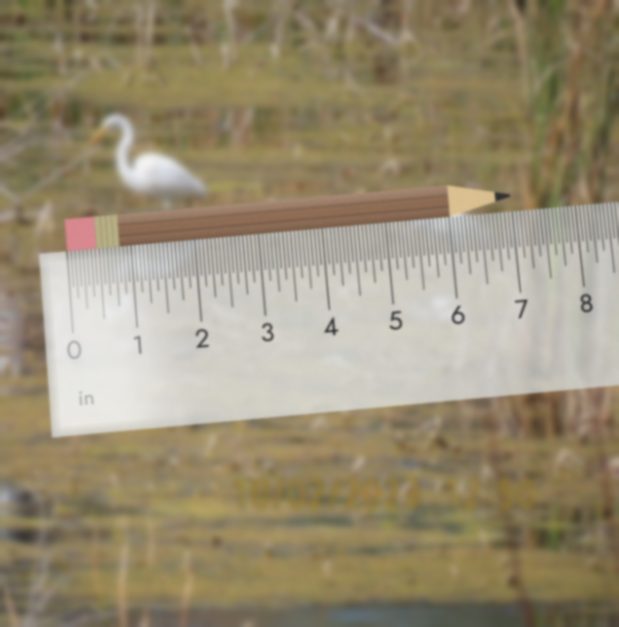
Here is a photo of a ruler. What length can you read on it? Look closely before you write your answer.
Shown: 7 in
